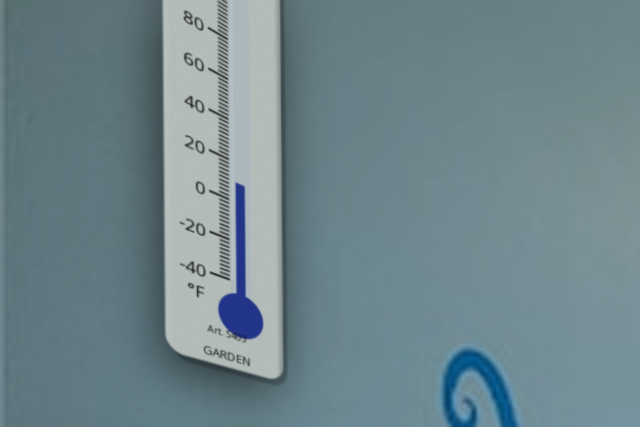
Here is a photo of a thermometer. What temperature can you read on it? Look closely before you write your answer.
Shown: 10 °F
